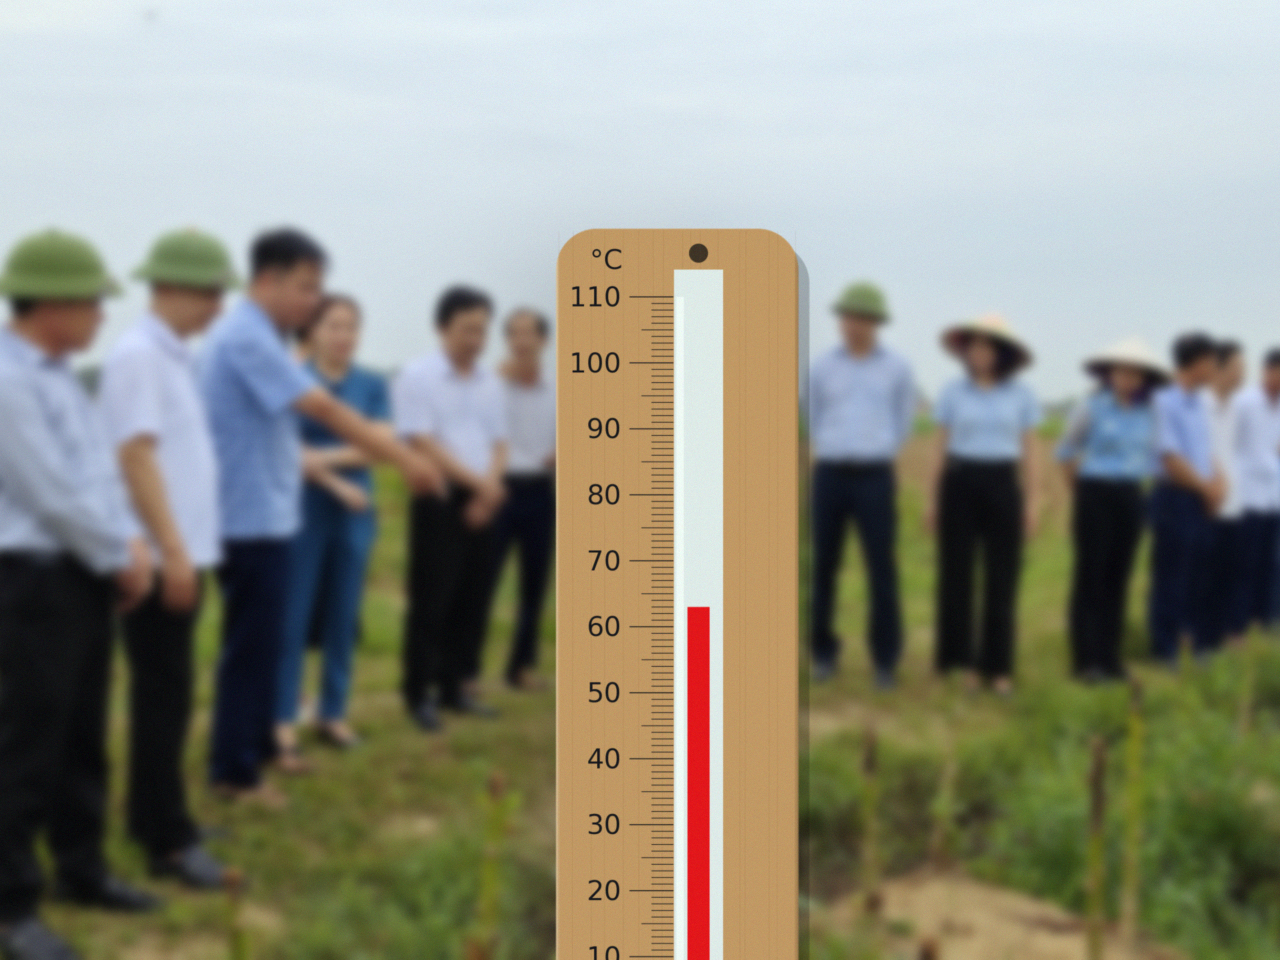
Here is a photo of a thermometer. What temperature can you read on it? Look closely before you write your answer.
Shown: 63 °C
